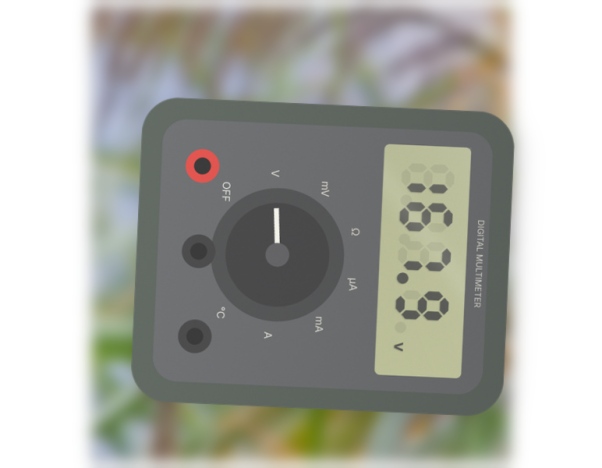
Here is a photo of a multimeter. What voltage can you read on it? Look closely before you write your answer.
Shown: 167.9 V
